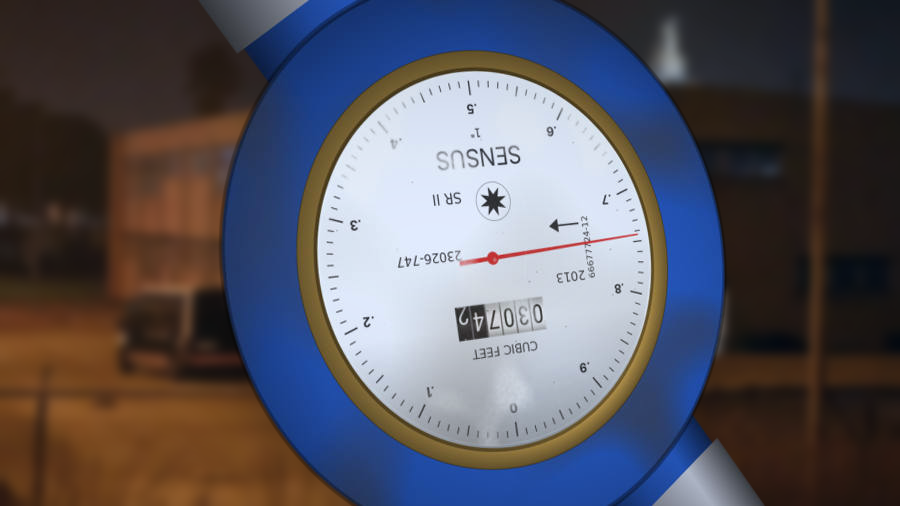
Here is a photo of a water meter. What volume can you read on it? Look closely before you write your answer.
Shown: 30741.74 ft³
